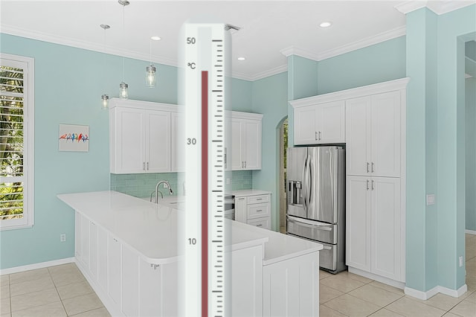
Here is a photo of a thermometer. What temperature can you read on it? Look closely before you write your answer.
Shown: 44 °C
